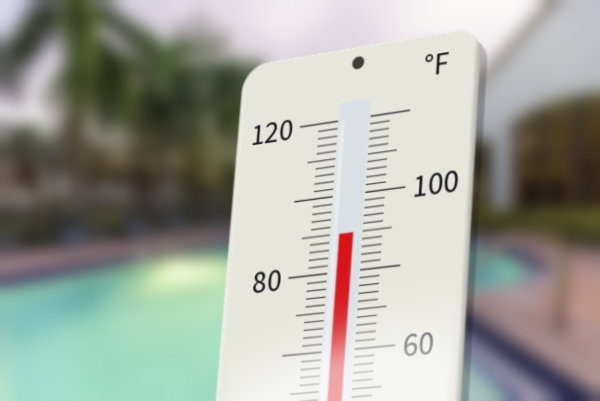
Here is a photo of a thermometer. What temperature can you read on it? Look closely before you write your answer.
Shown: 90 °F
